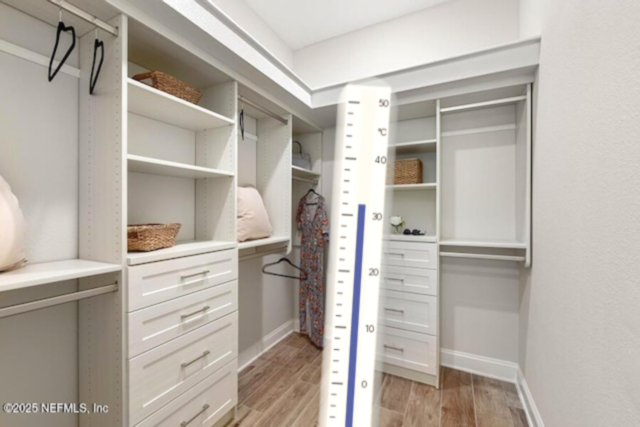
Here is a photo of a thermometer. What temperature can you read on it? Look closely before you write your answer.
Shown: 32 °C
